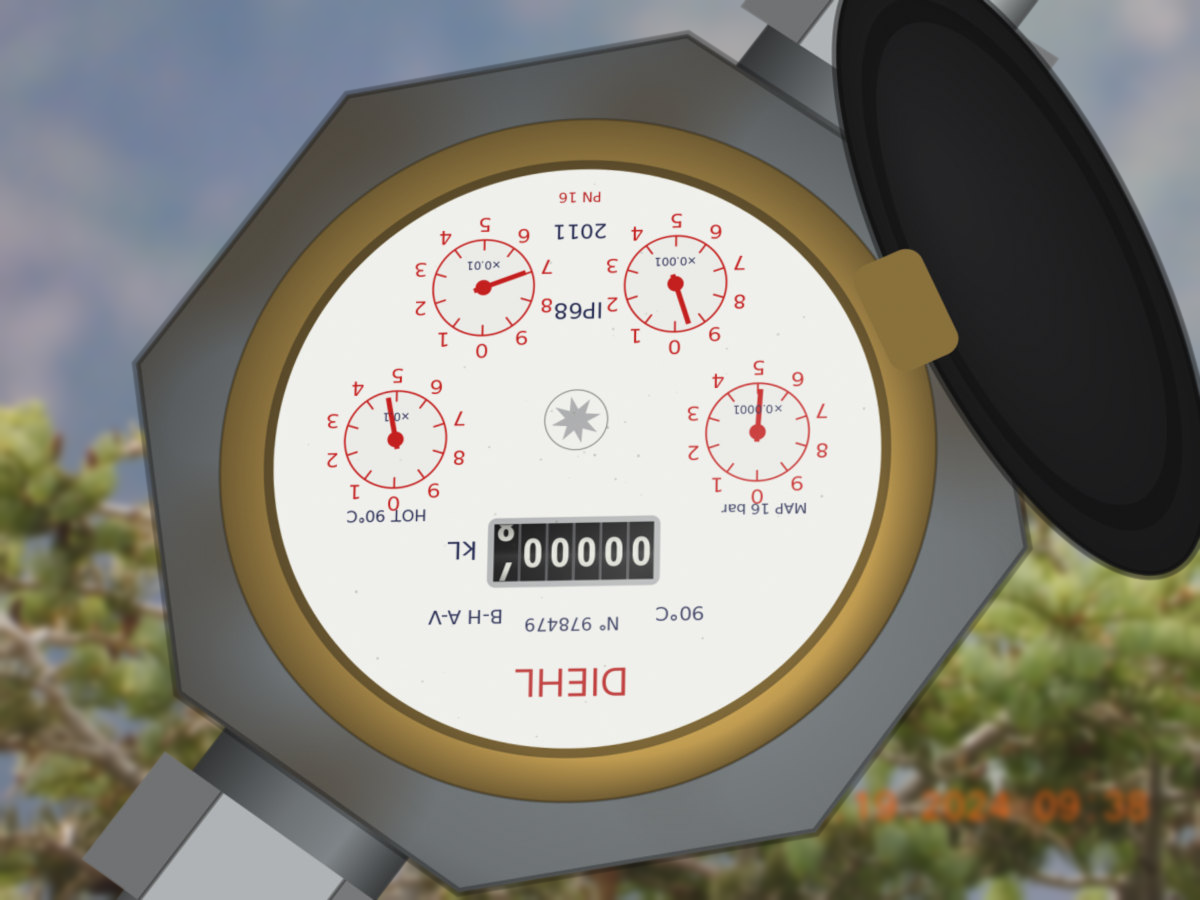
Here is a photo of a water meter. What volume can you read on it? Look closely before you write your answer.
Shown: 7.4695 kL
